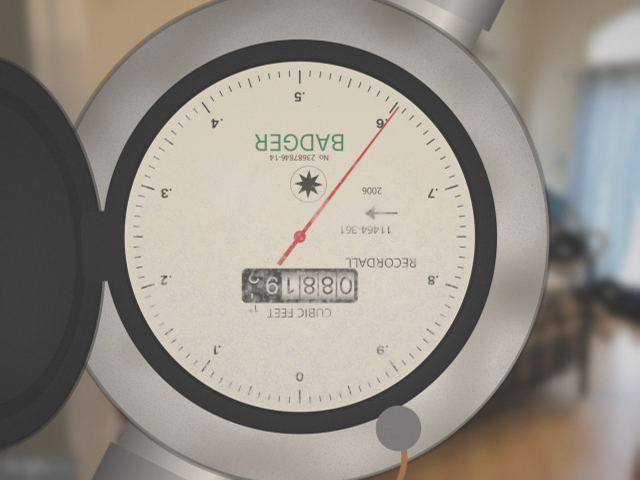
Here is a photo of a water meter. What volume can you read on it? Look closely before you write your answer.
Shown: 88191.60 ft³
